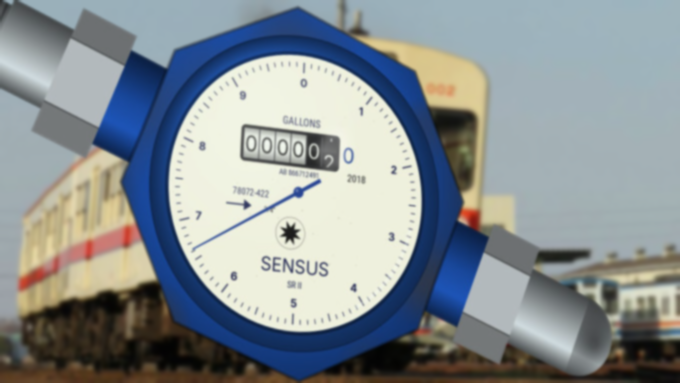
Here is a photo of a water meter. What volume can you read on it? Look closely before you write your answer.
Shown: 16.6 gal
